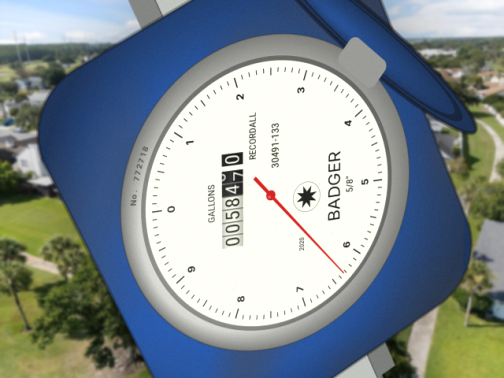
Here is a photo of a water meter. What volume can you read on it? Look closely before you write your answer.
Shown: 58466.3 gal
